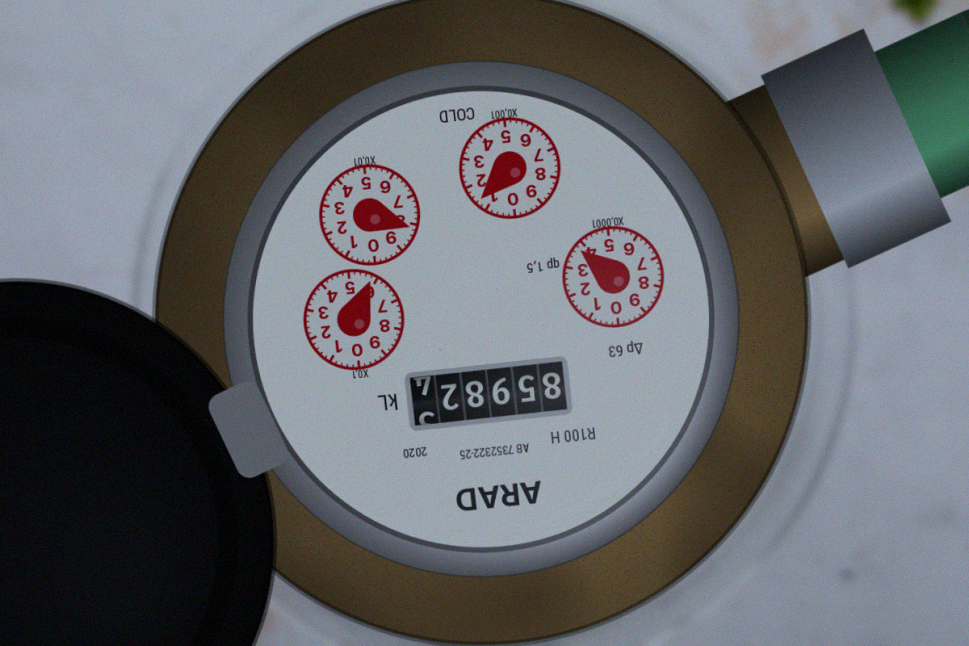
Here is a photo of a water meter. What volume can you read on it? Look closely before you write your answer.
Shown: 859823.5813 kL
